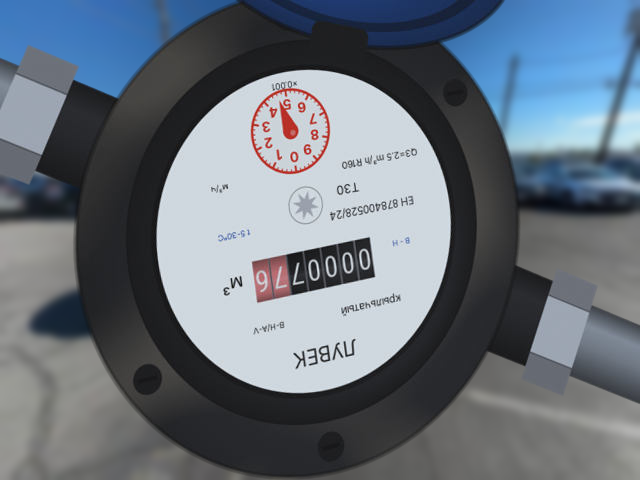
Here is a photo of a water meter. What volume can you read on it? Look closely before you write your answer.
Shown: 7.764 m³
